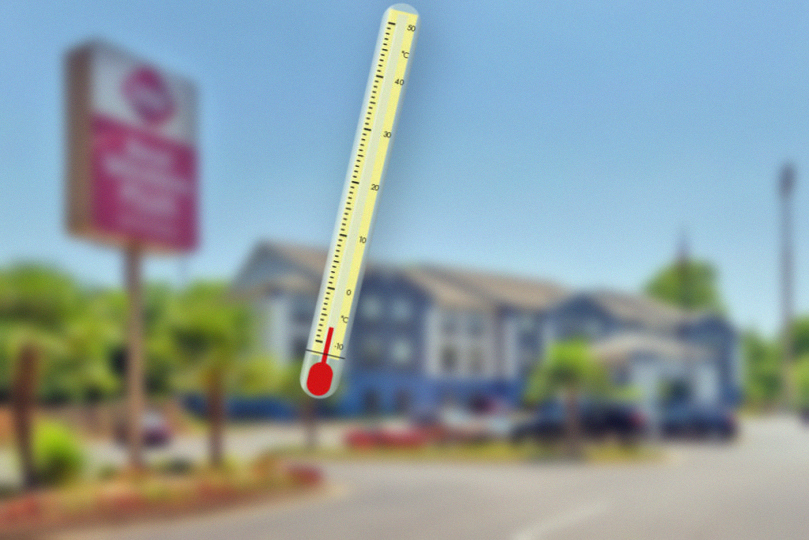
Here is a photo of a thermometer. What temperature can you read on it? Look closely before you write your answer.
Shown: -7 °C
